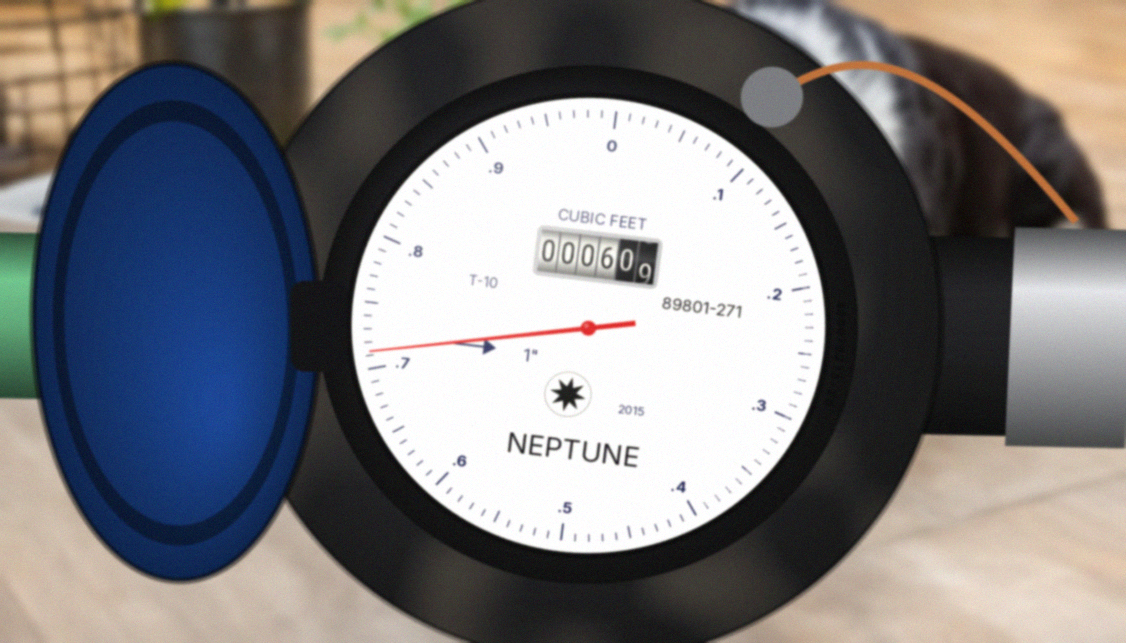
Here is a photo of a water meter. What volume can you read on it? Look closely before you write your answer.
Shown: 608.71 ft³
